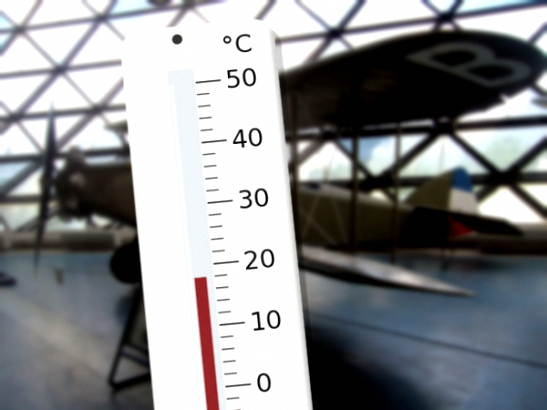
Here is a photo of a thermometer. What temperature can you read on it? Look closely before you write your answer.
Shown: 18 °C
